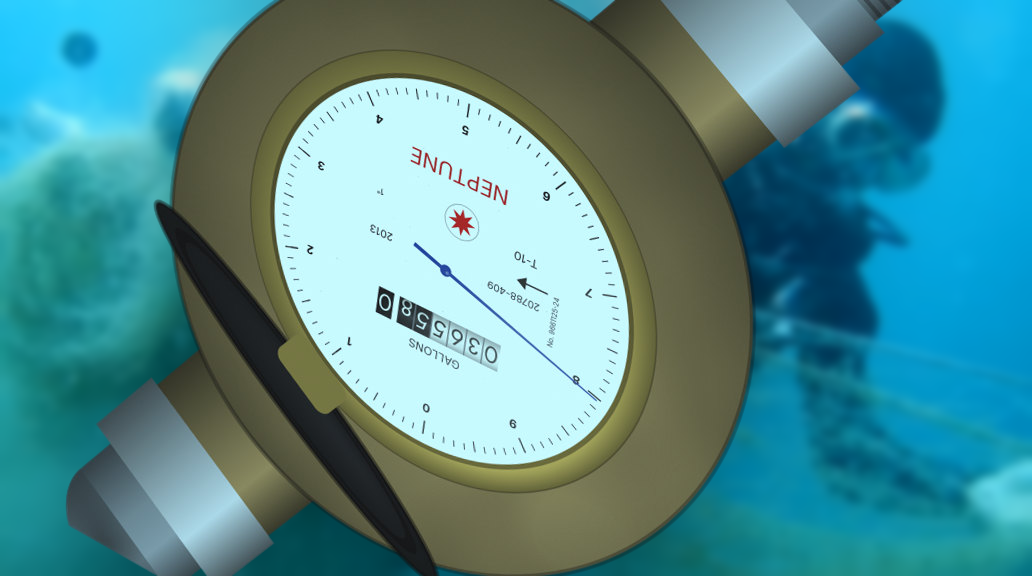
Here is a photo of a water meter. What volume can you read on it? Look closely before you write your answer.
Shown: 365578.0 gal
